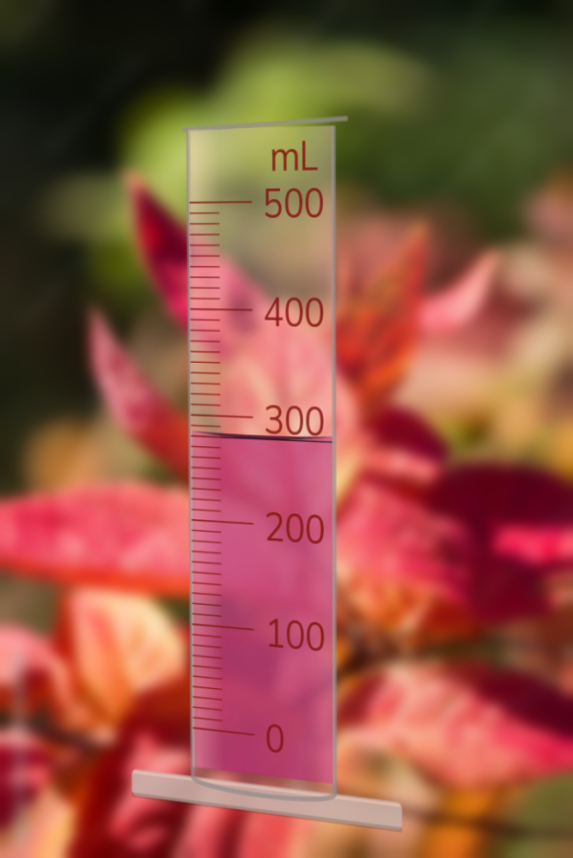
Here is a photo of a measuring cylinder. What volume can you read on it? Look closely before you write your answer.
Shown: 280 mL
